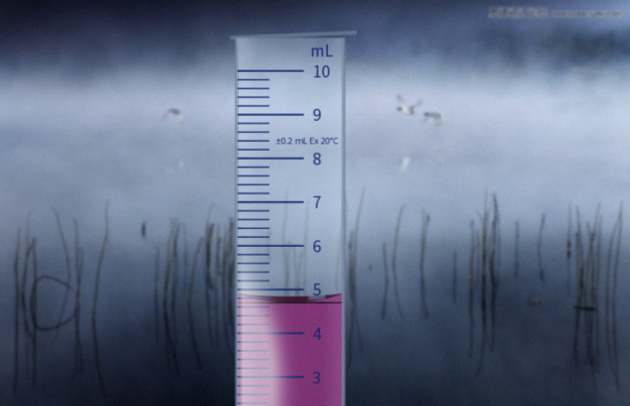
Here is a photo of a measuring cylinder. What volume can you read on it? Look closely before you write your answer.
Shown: 4.7 mL
